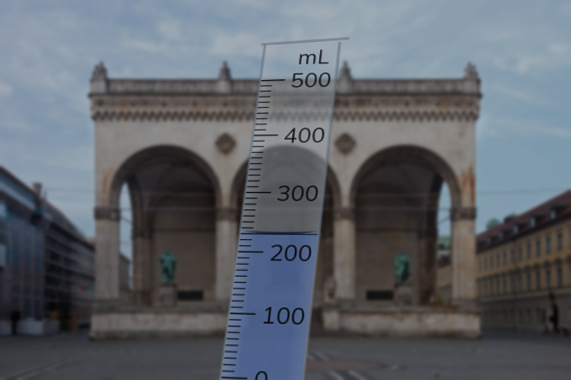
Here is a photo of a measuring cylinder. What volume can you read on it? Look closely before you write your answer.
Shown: 230 mL
